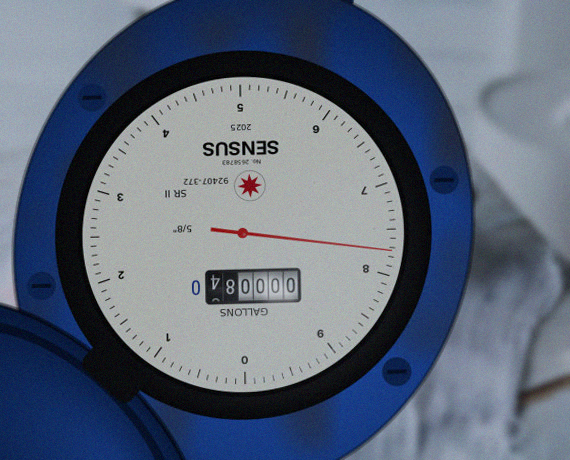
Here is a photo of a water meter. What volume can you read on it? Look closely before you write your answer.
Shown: 837.7 gal
